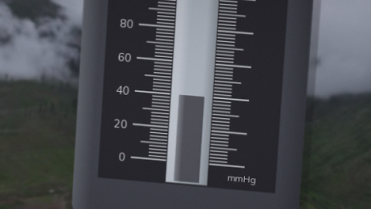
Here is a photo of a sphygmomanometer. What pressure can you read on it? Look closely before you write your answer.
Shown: 40 mmHg
